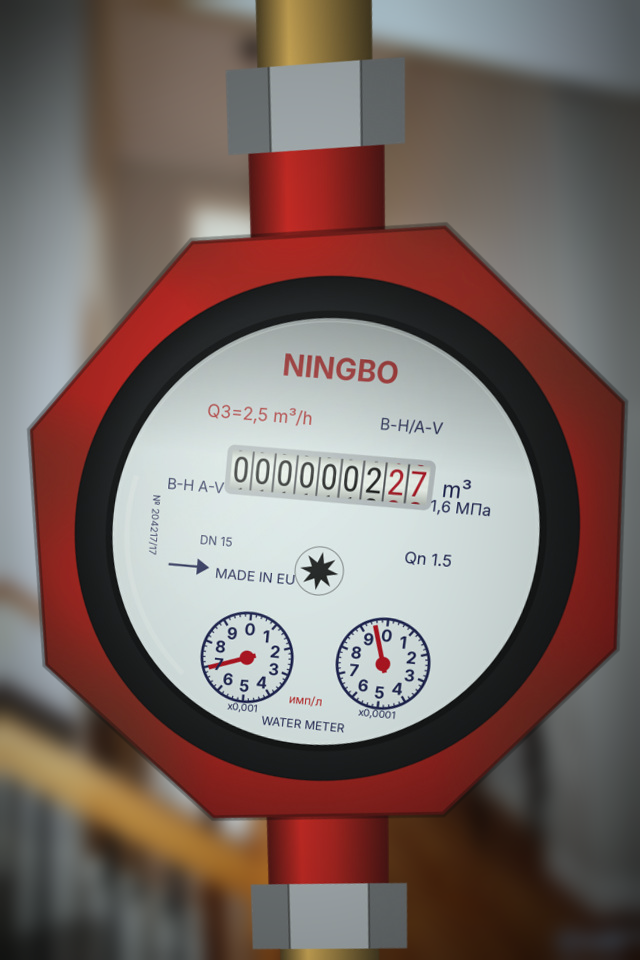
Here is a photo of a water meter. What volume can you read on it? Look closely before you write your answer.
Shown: 2.2769 m³
